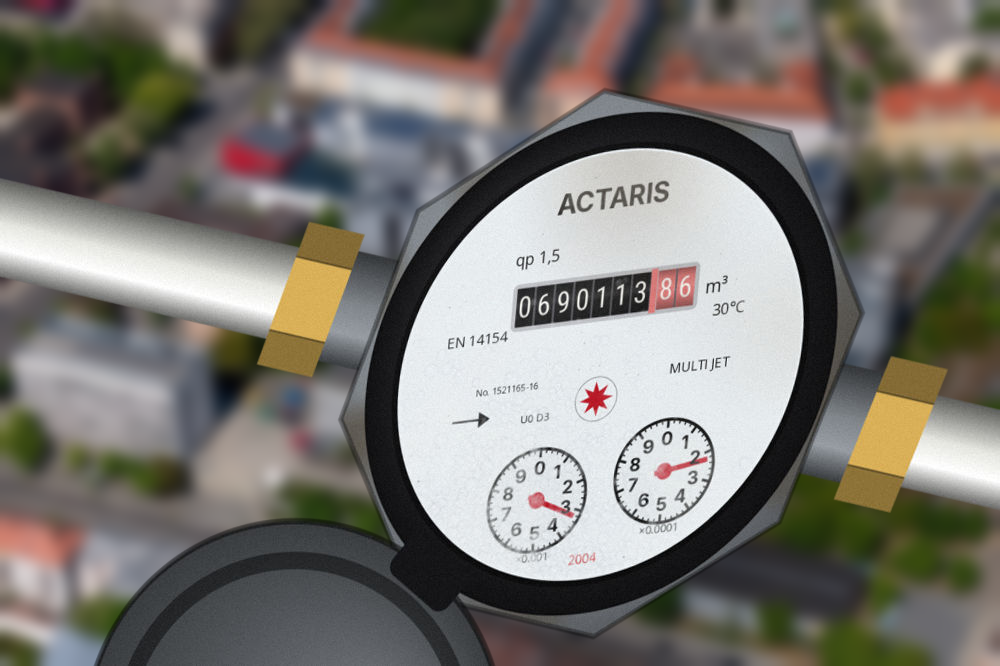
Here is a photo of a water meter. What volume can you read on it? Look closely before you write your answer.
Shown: 690113.8632 m³
